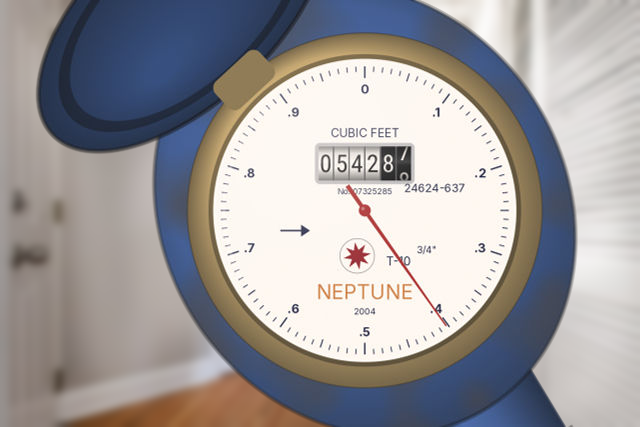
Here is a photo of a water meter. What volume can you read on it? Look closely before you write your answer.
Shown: 54287.40 ft³
